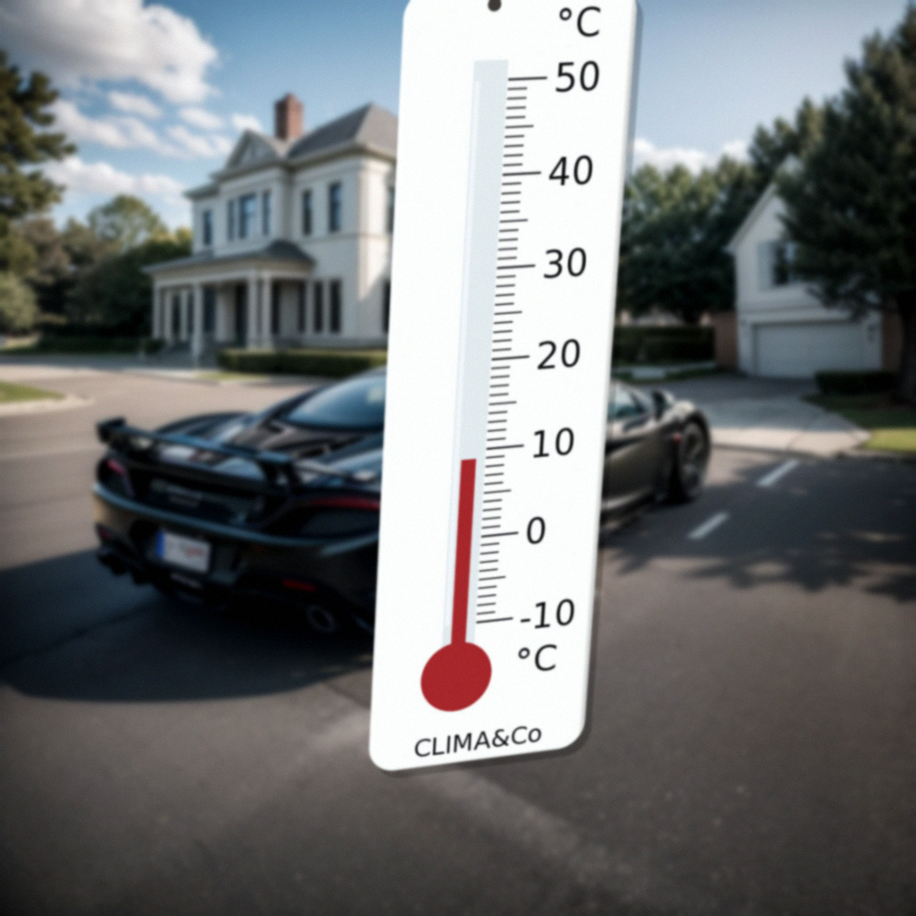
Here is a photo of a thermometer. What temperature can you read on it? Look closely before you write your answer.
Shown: 9 °C
